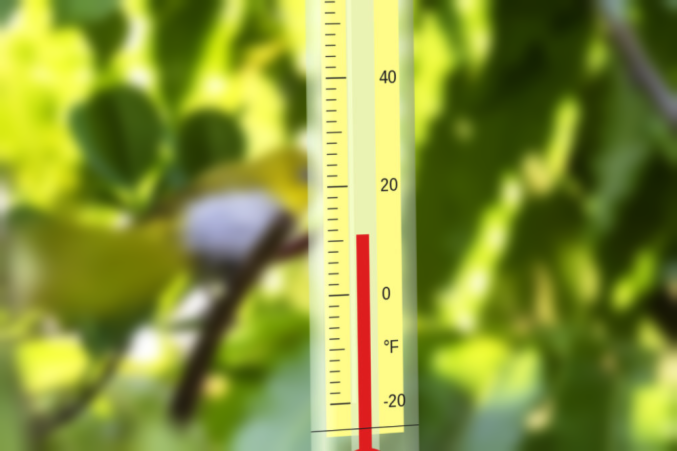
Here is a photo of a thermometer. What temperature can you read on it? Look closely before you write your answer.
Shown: 11 °F
